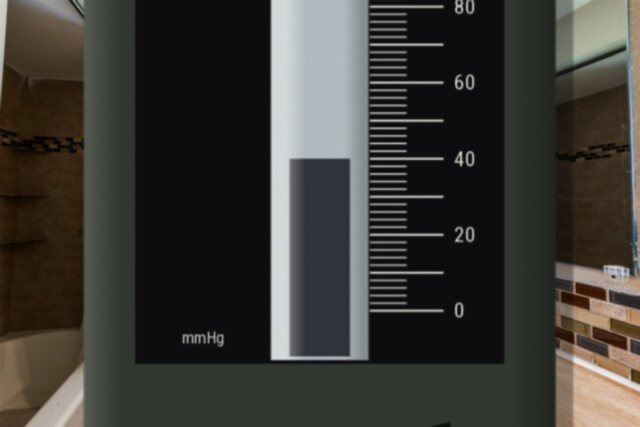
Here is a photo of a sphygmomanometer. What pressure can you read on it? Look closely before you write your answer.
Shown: 40 mmHg
